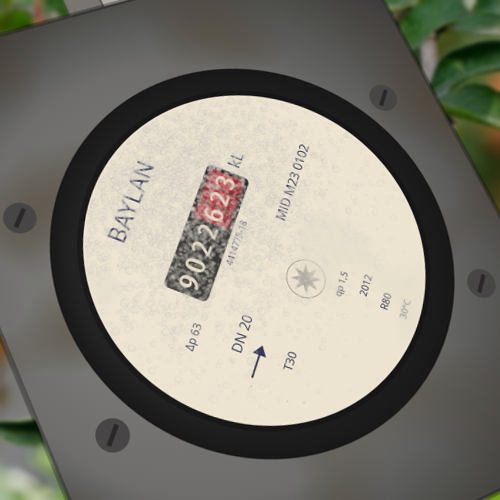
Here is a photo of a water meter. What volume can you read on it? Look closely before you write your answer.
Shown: 9022.623 kL
